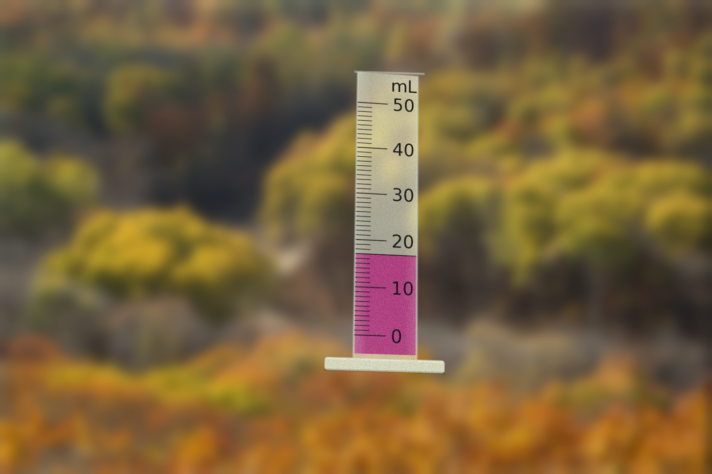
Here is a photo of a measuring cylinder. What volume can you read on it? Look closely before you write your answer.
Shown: 17 mL
